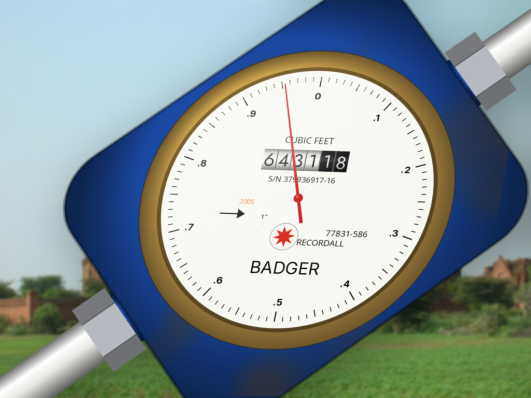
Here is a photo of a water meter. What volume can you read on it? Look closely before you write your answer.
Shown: 643117.95 ft³
